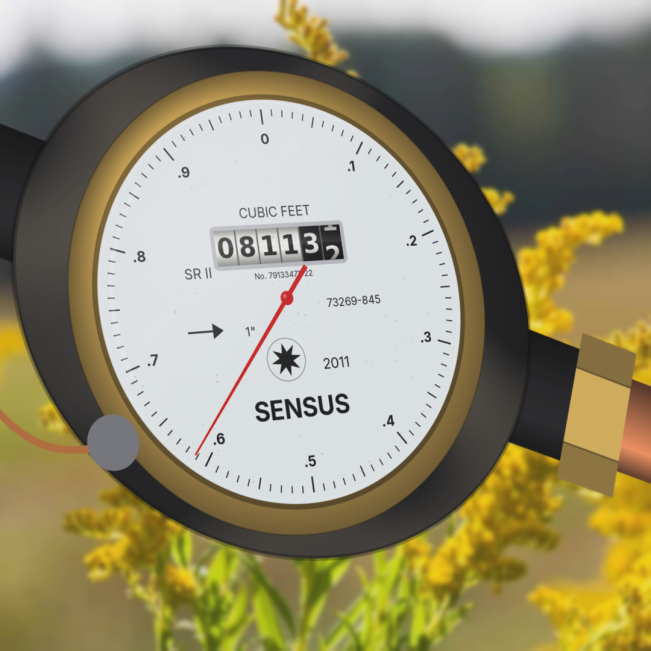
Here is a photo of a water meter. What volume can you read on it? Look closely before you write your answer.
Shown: 81131.61 ft³
